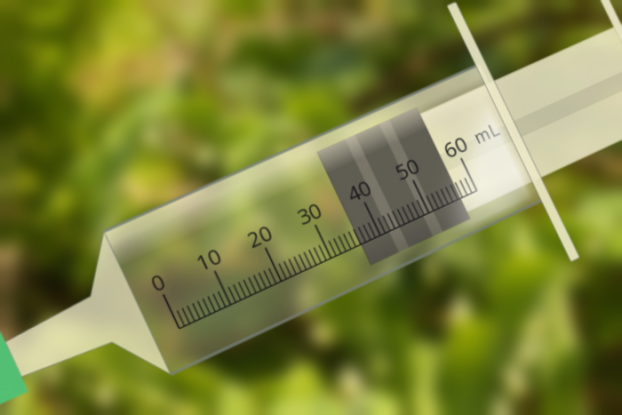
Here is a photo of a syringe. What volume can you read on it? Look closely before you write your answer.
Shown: 36 mL
